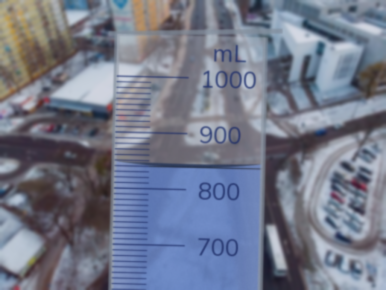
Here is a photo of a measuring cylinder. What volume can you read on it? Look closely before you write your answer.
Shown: 840 mL
